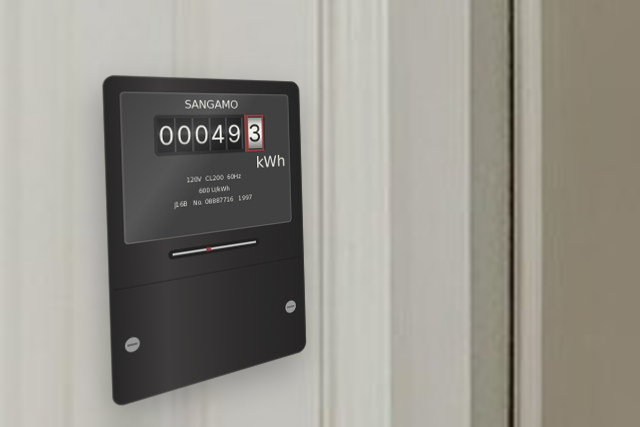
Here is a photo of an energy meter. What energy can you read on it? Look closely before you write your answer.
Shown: 49.3 kWh
